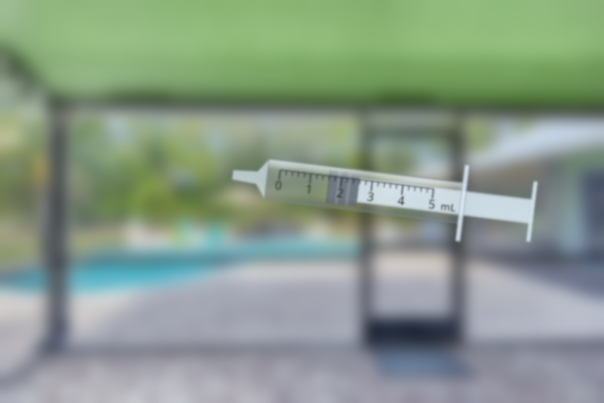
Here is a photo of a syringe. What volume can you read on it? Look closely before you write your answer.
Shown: 1.6 mL
